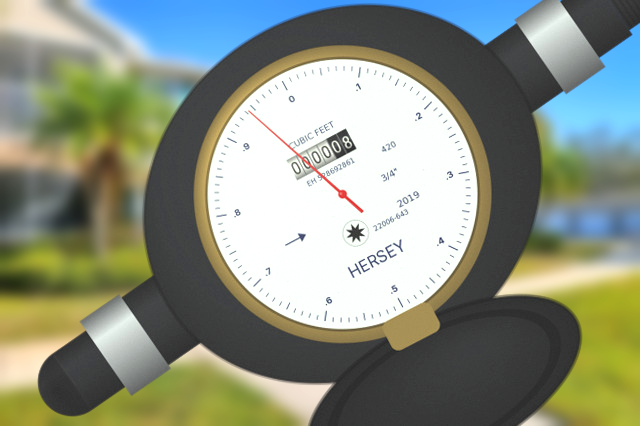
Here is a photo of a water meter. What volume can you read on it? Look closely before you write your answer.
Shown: 7.94 ft³
